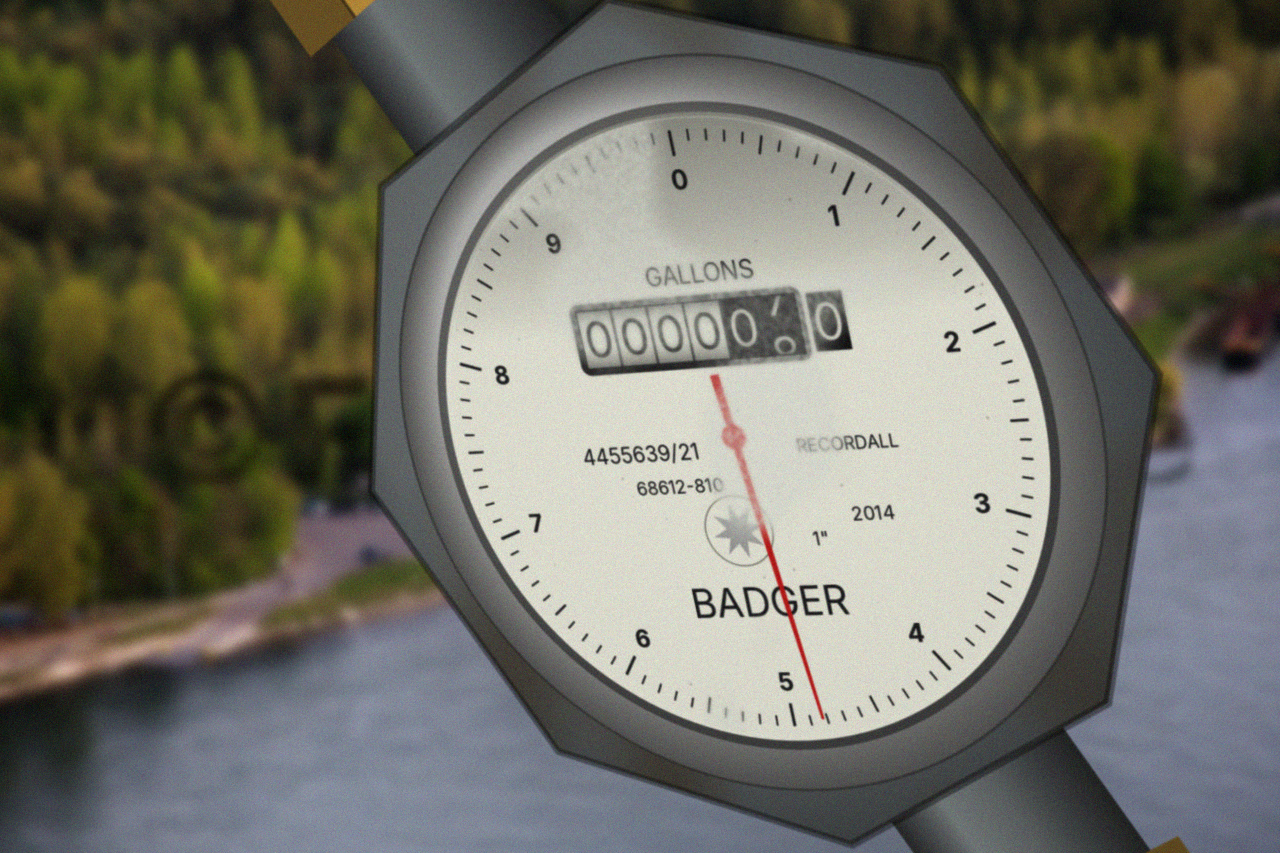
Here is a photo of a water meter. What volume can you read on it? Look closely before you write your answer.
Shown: 74.8 gal
